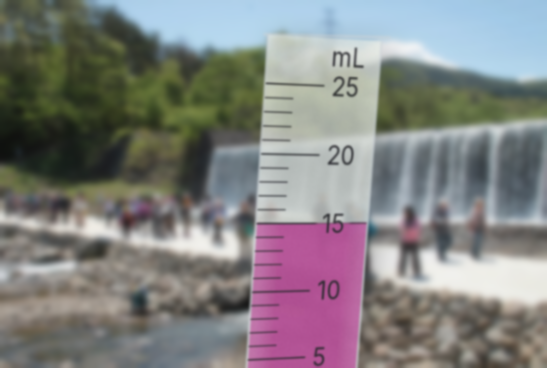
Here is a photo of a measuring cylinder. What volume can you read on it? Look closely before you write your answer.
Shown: 15 mL
